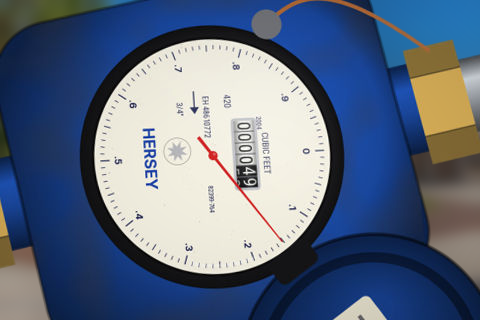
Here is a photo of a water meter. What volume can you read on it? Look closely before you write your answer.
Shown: 49.15 ft³
